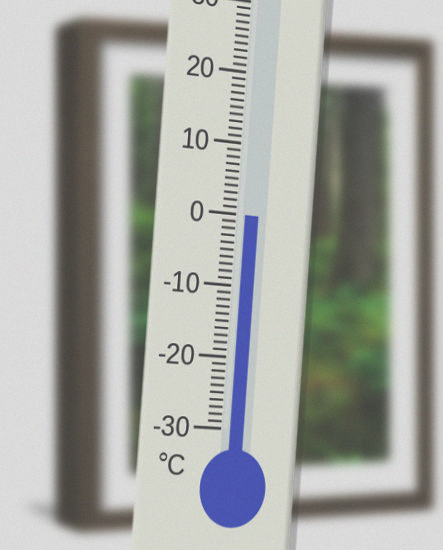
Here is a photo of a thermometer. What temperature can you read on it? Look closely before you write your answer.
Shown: 0 °C
